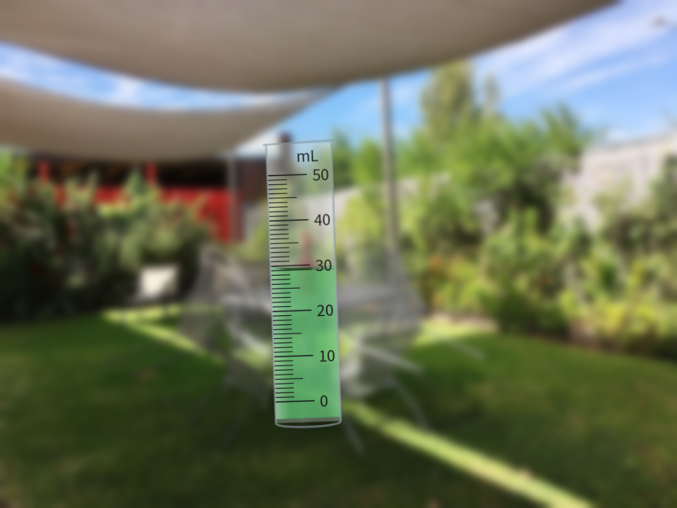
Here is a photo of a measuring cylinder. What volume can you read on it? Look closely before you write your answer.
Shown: 29 mL
